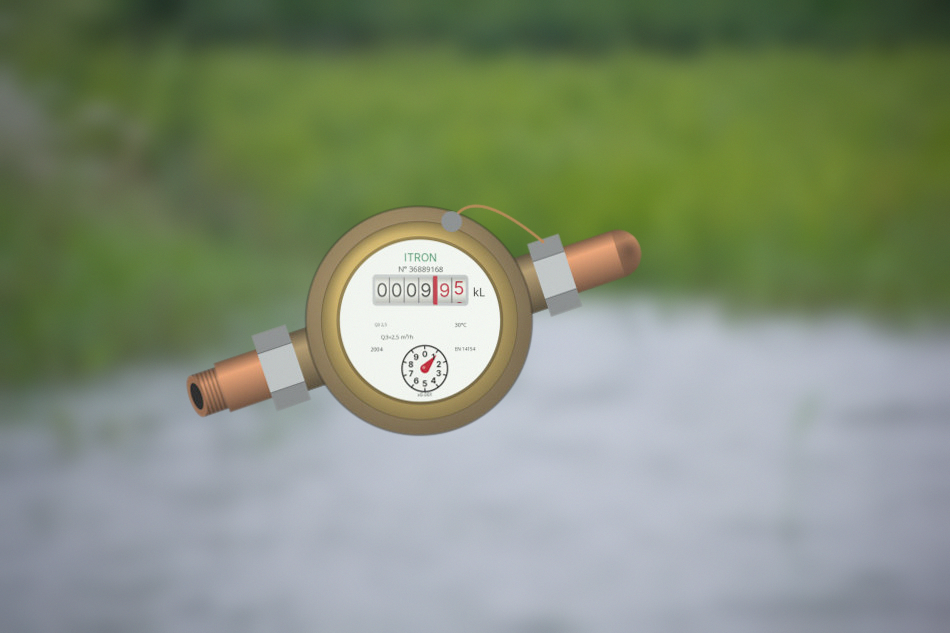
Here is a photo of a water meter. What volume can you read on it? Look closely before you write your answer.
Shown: 9.951 kL
